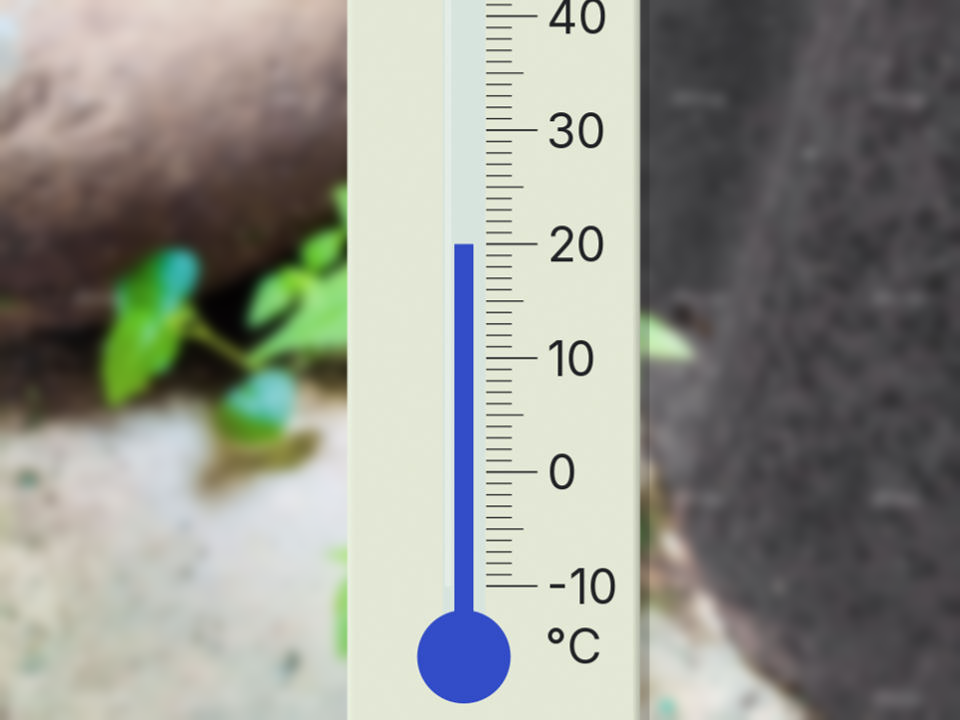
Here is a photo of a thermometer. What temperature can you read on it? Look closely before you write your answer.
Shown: 20 °C
